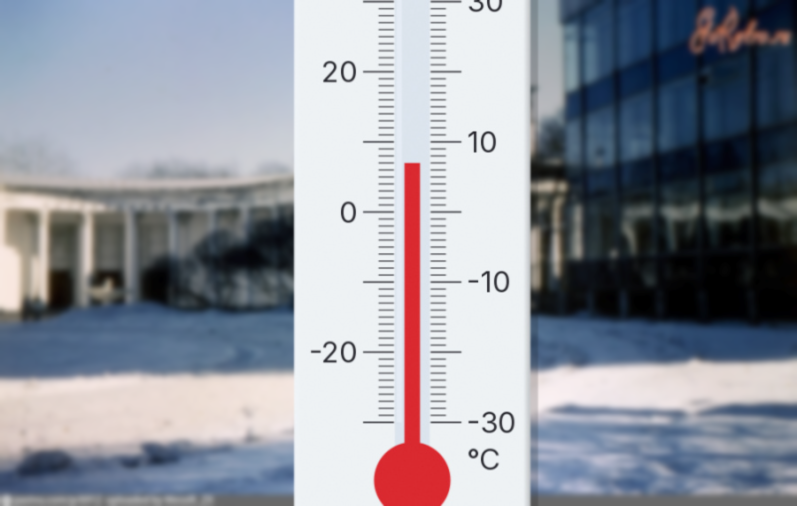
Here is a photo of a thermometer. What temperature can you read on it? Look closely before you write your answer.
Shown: 7 °C
